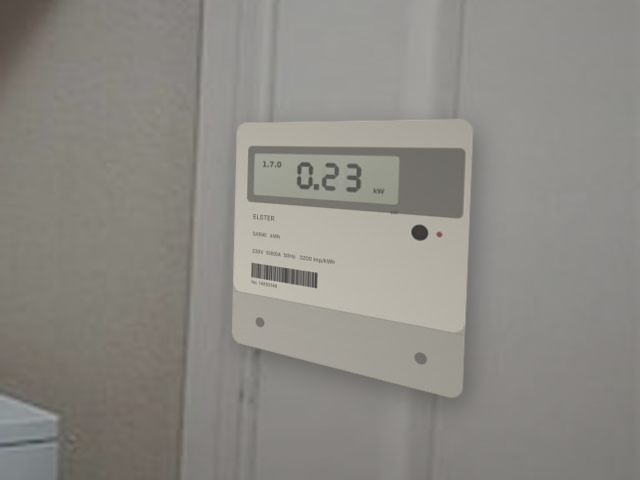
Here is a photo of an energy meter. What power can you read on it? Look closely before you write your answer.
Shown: 0.23 kW
